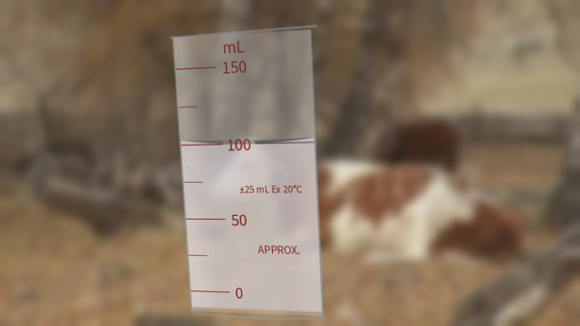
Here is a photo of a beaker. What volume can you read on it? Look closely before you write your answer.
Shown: 100 mL
